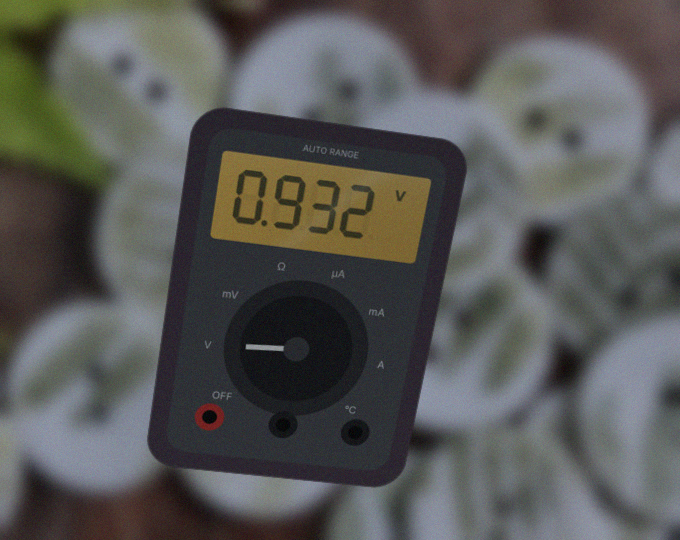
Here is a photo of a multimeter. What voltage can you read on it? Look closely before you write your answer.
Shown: 0.932 V
